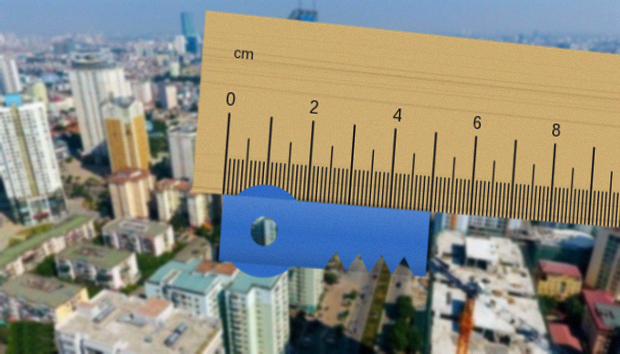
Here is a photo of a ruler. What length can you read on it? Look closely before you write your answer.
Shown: 5 cm
